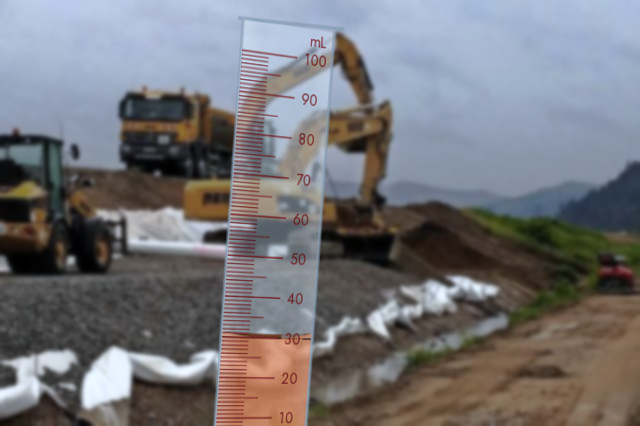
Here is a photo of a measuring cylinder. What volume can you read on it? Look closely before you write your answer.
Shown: 30 mL
